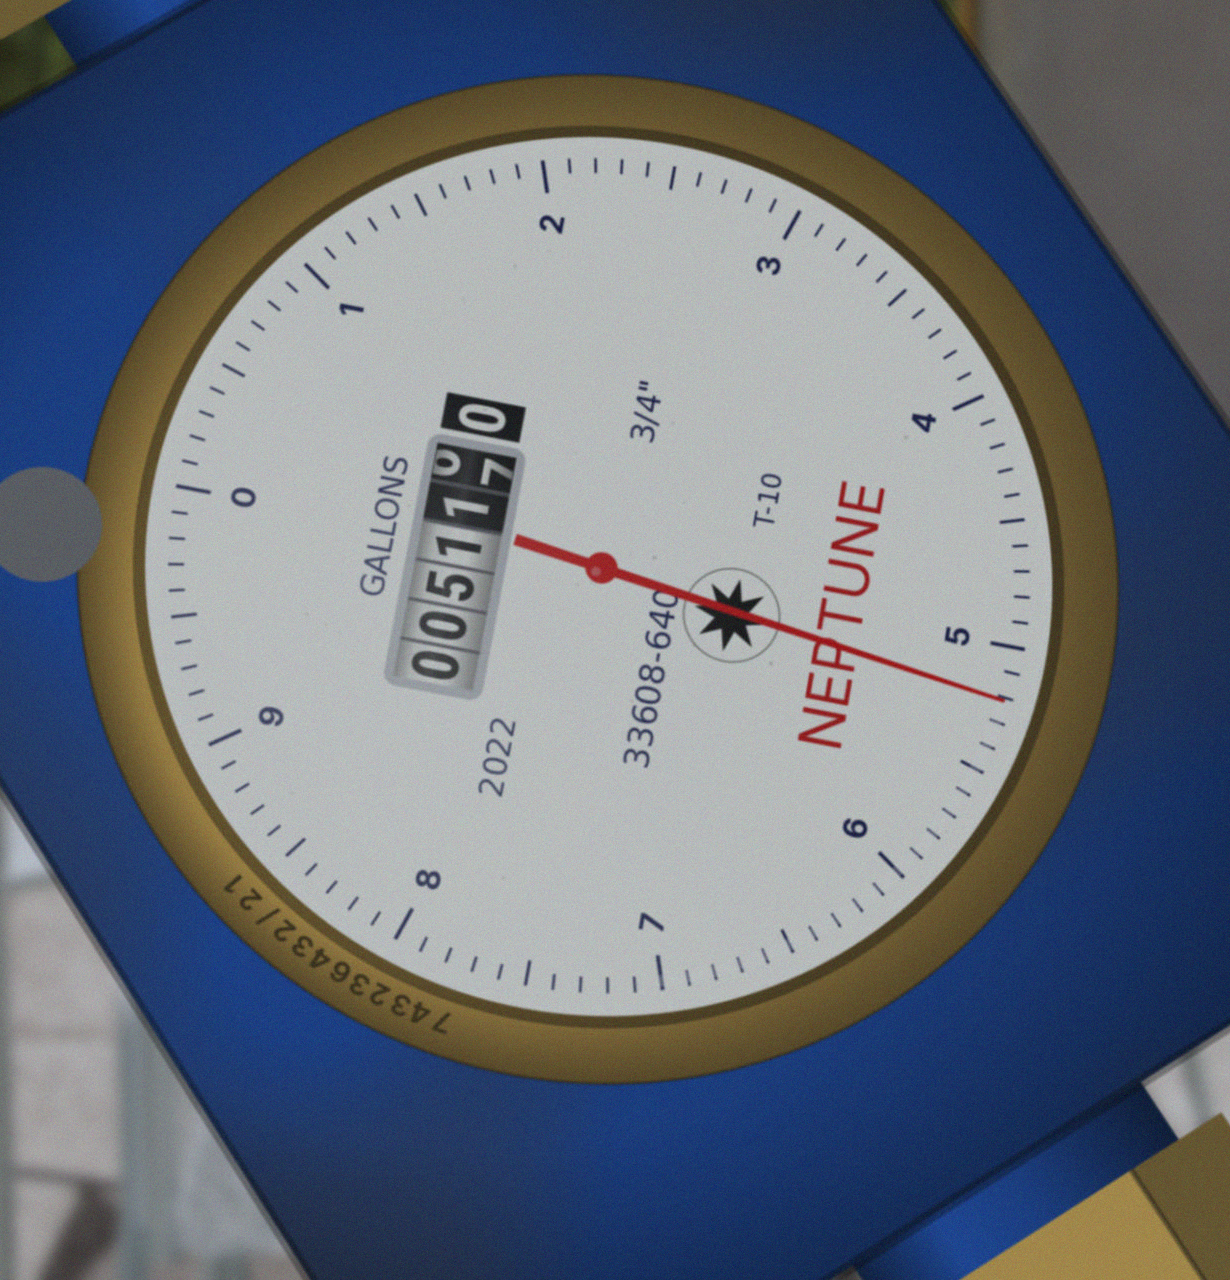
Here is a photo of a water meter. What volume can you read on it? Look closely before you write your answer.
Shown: 51165.2 gal
